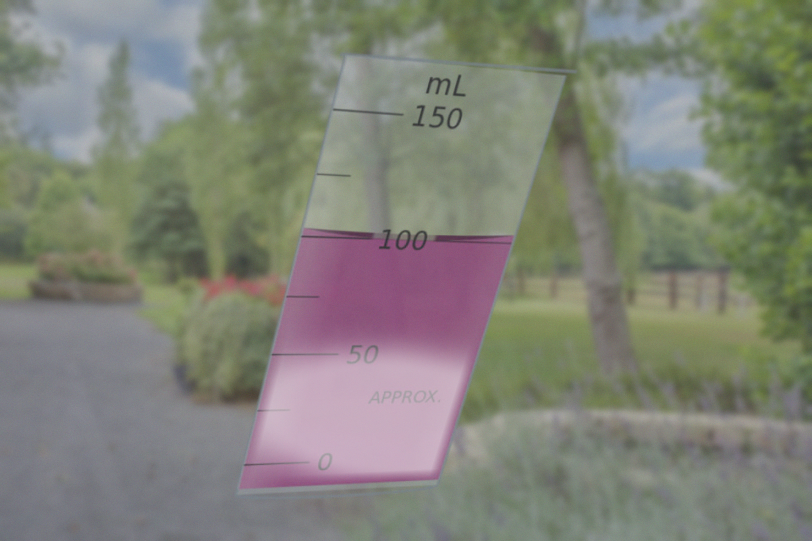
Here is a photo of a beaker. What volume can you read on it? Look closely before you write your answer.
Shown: 100 mL
